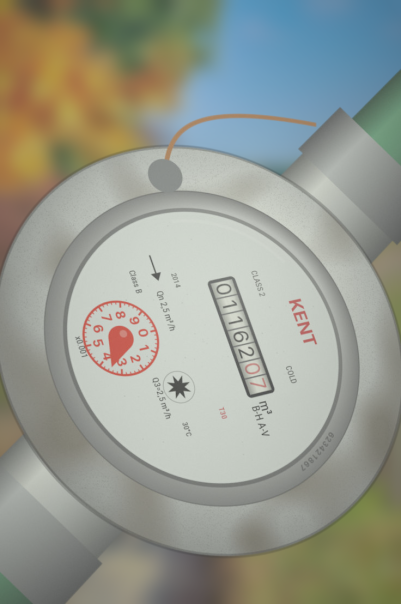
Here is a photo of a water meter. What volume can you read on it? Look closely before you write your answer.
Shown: 1162.073 m³
